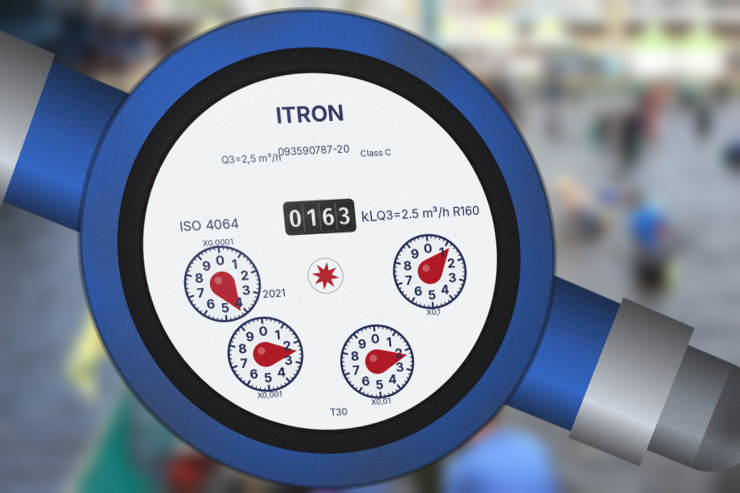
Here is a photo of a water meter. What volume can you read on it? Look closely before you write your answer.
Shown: 163.1224 kL
